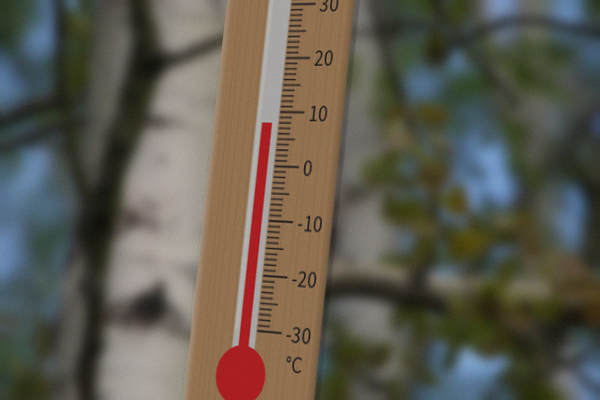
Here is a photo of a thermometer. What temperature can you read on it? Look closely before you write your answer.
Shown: 8 °C
